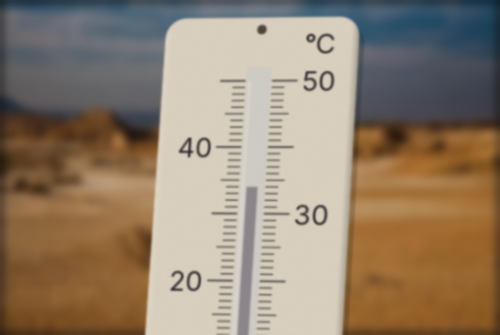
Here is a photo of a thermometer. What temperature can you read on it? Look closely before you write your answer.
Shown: 34 °C
